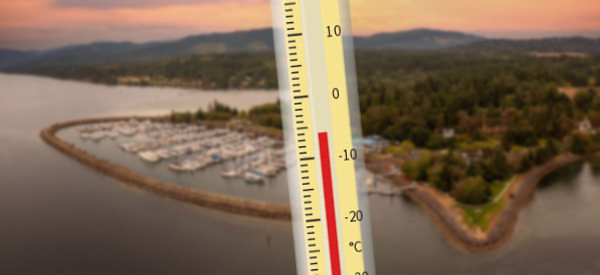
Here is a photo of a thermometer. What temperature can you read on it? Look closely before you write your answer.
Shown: -6 °C
